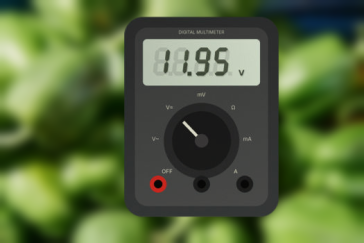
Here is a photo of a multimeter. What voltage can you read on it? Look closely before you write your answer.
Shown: 11.95 V
